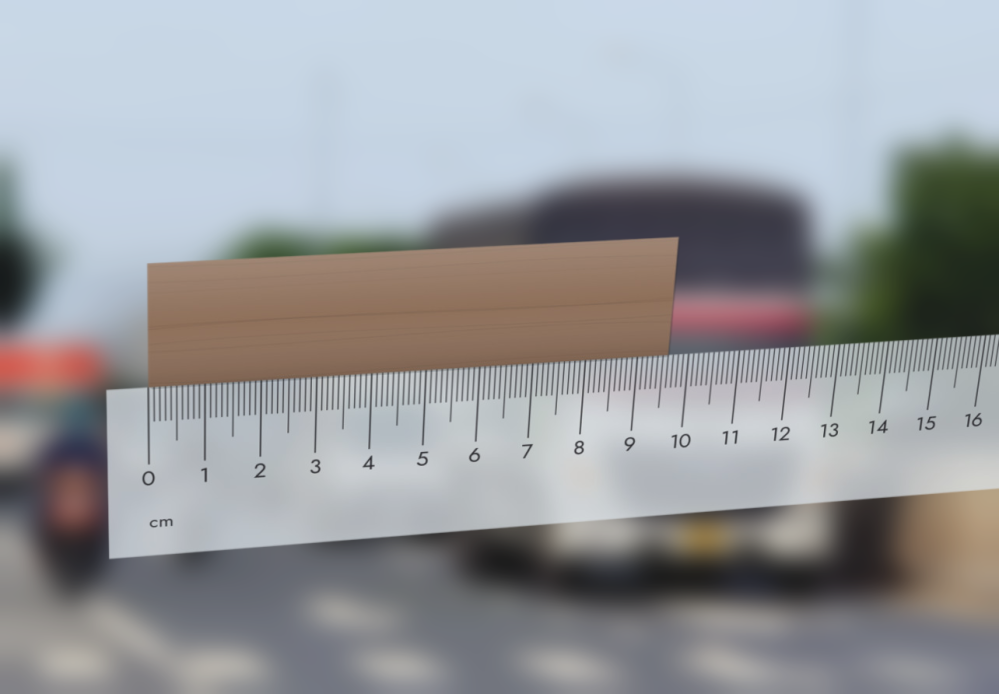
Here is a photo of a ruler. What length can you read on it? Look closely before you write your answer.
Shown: 9.6 cm
